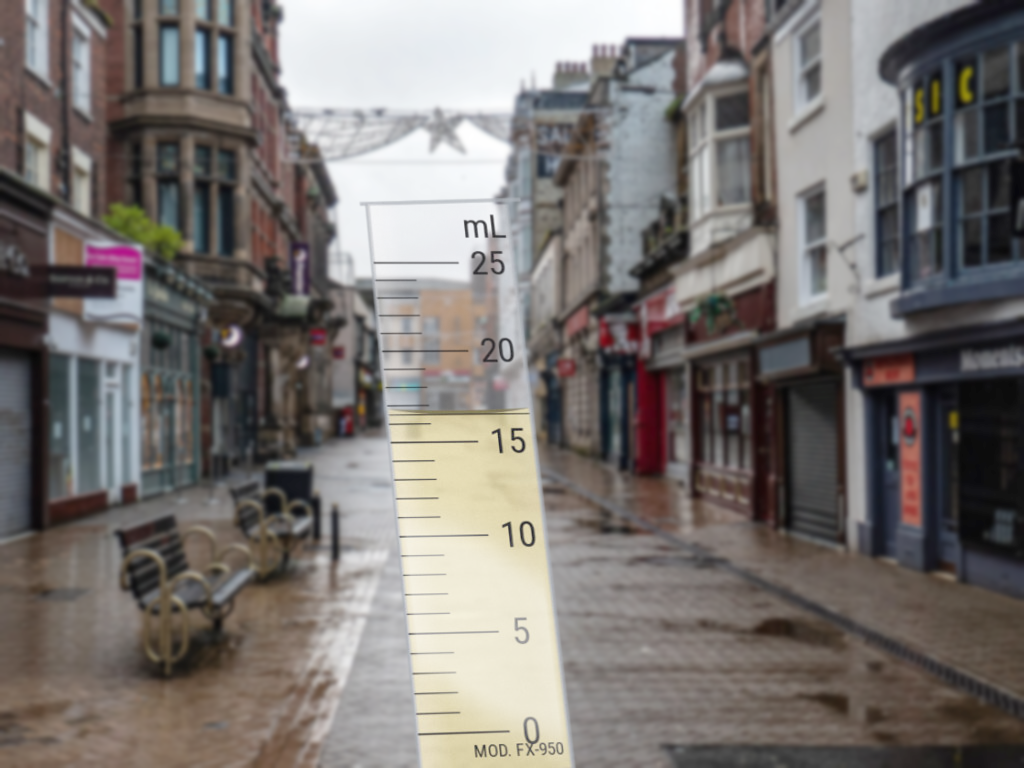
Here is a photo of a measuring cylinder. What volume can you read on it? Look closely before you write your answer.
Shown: 16.5 mL
